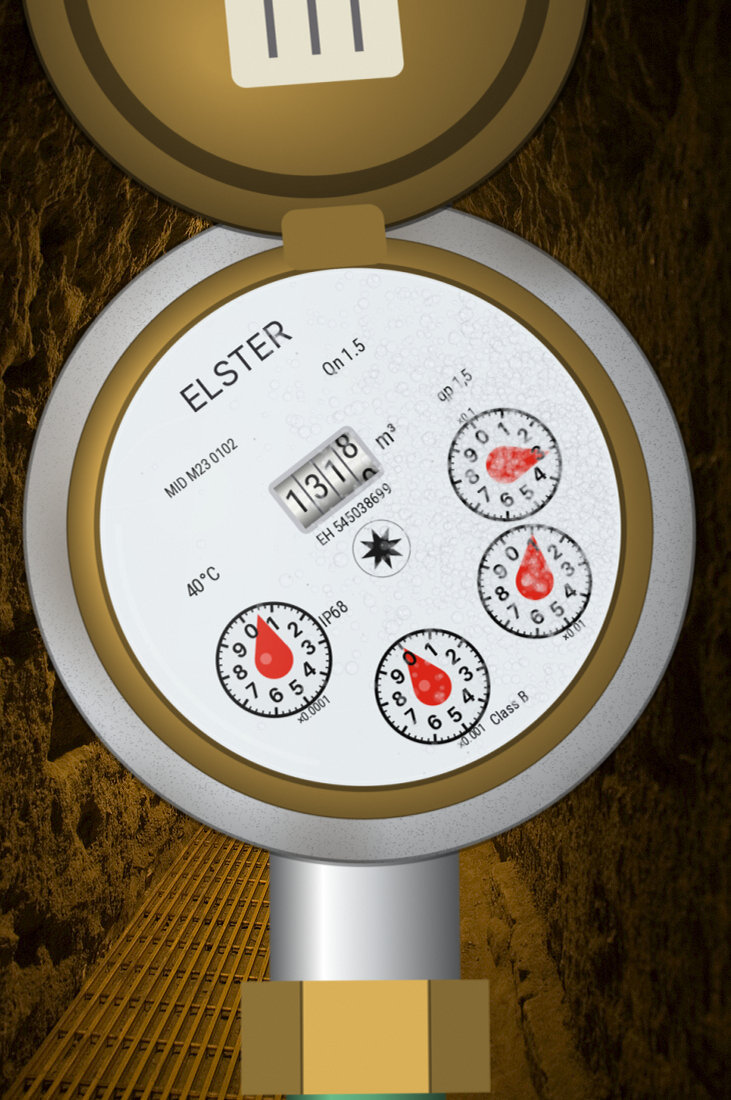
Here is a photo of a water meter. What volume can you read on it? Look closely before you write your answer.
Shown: 1318.3100 m³
